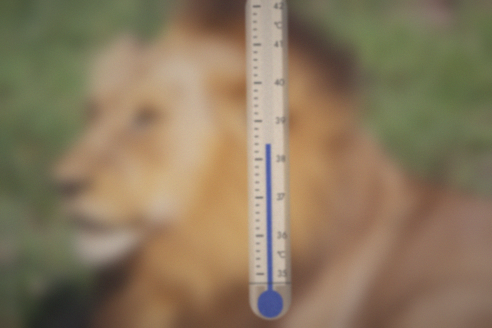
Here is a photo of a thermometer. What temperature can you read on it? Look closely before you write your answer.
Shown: 38.4 °C
